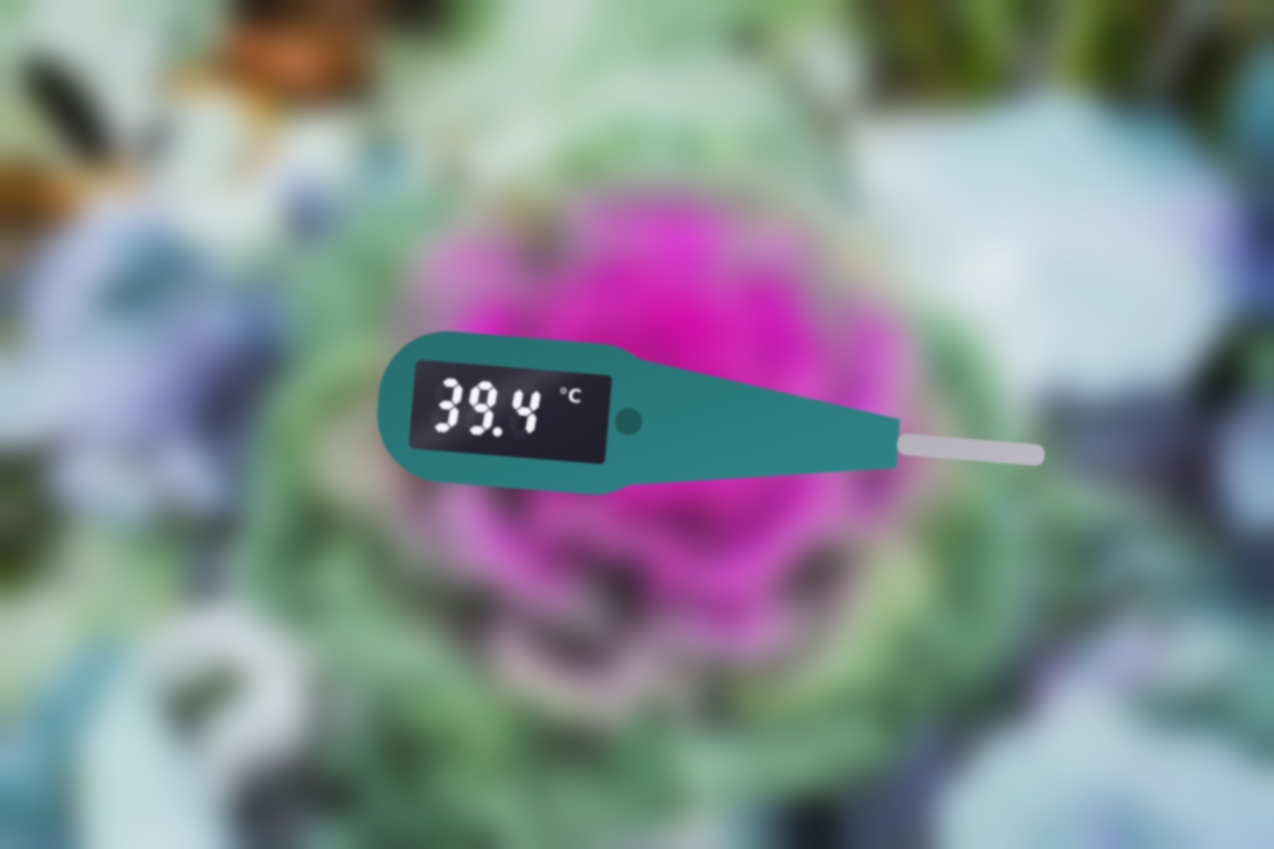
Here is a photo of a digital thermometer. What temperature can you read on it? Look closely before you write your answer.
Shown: 39.4 °C
